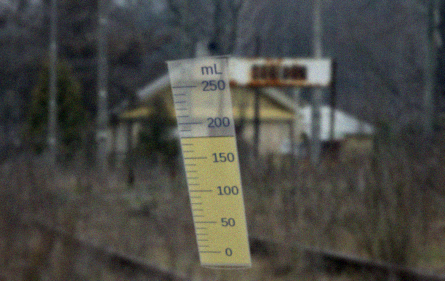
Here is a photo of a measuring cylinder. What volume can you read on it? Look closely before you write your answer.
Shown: 180 mL
